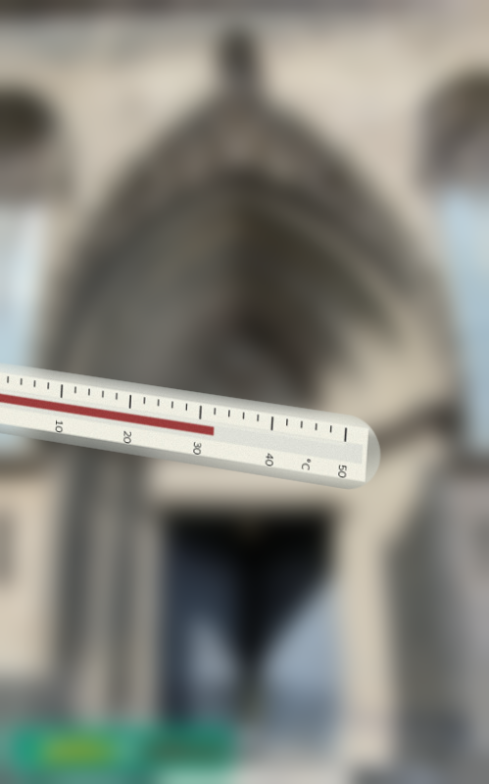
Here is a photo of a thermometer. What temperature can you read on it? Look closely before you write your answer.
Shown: 32 °C
